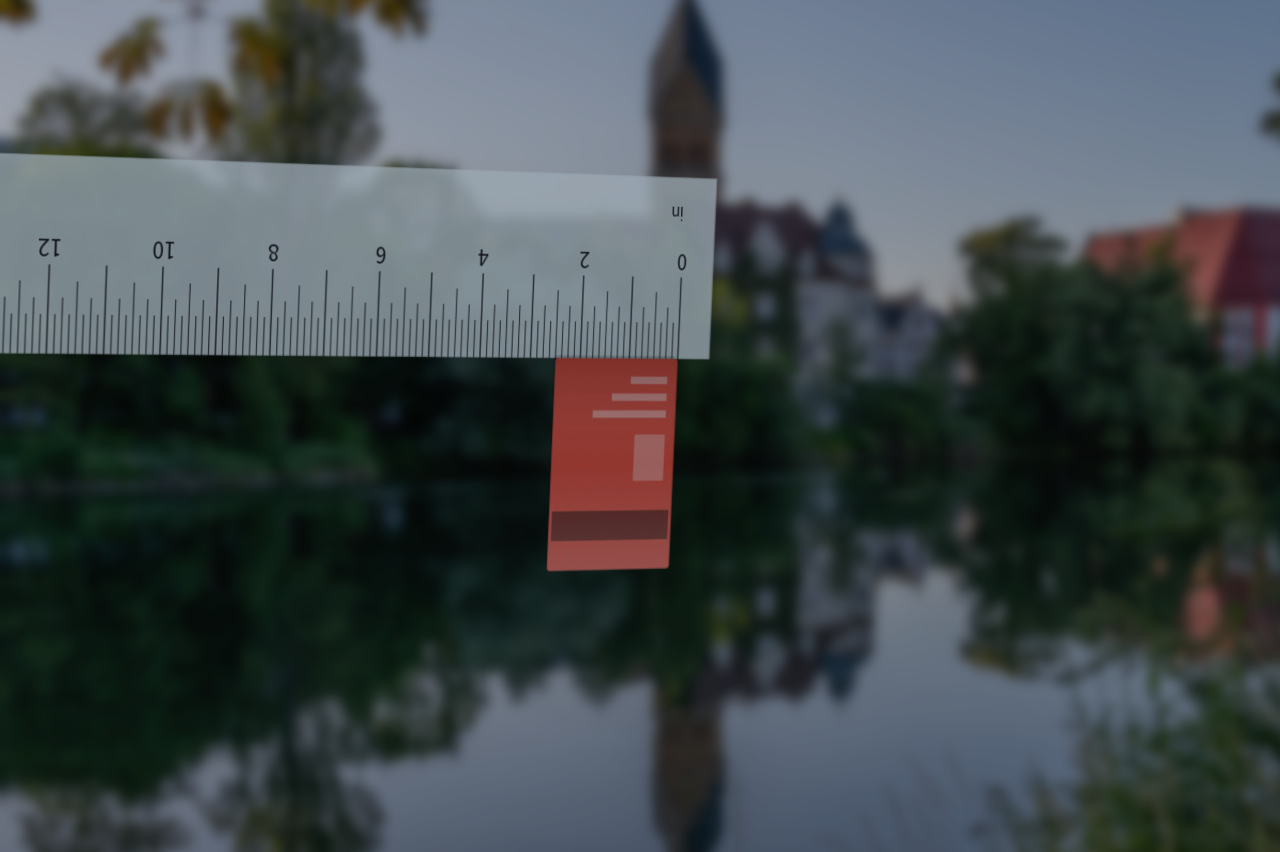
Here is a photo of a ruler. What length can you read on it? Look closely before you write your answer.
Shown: 2.5 in
